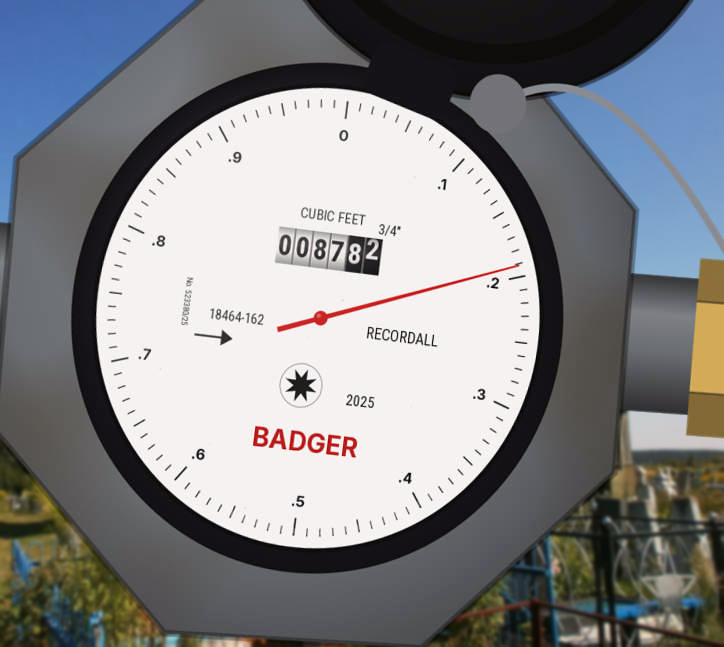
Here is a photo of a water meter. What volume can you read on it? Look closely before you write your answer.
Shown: 8782.19 ft³
